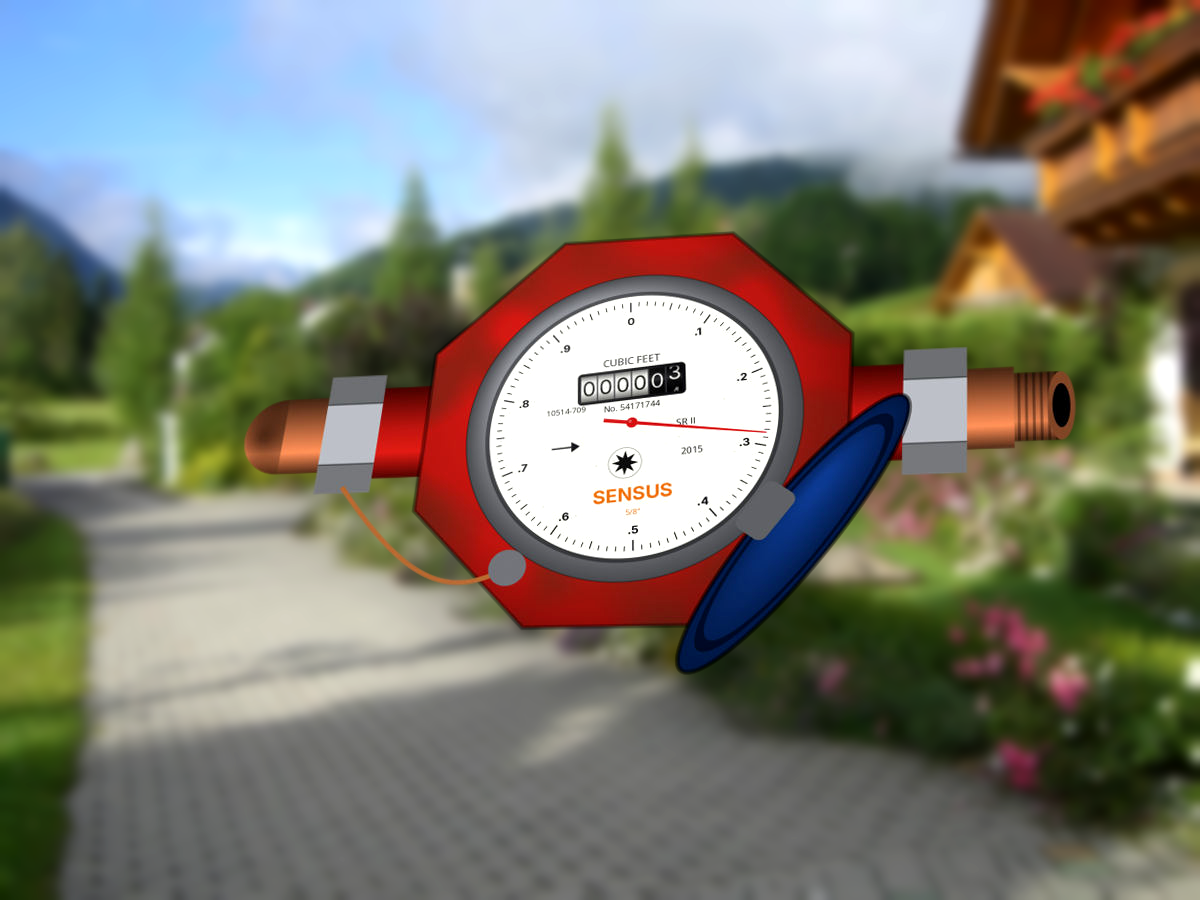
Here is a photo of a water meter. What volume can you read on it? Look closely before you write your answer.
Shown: 3.28 ft³
